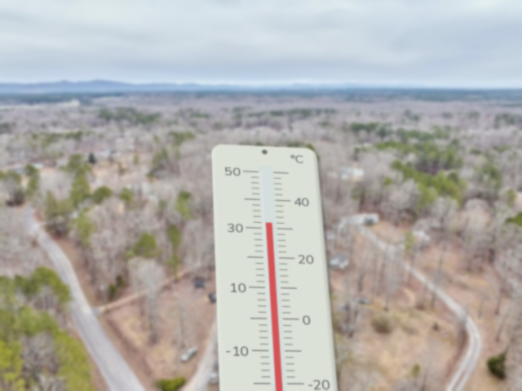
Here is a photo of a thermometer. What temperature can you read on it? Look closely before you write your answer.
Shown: 32 °C
